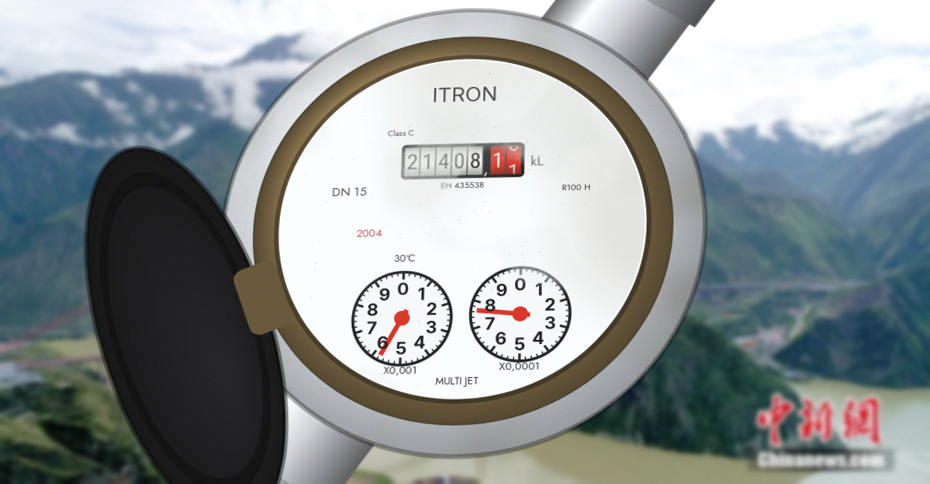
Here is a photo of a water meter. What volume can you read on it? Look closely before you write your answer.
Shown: 21408.1057 kL
